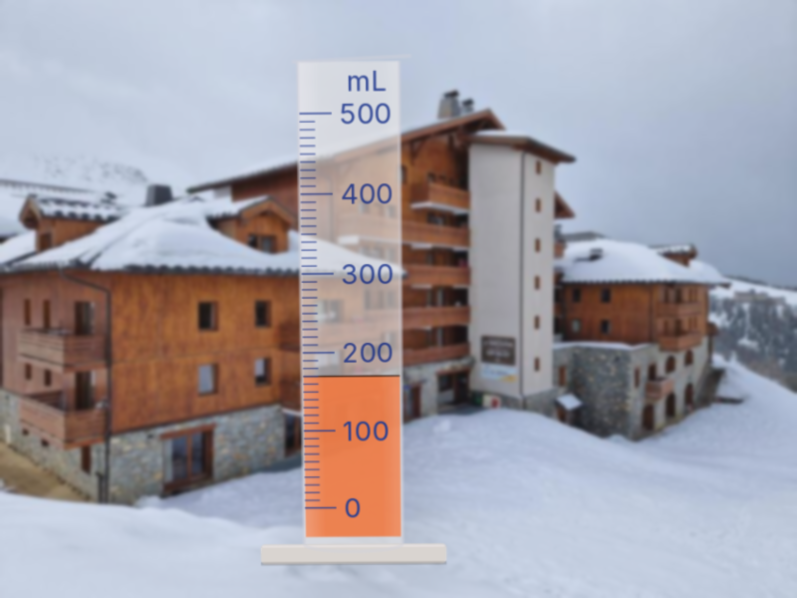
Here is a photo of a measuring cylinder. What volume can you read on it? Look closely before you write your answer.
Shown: 170 mL
